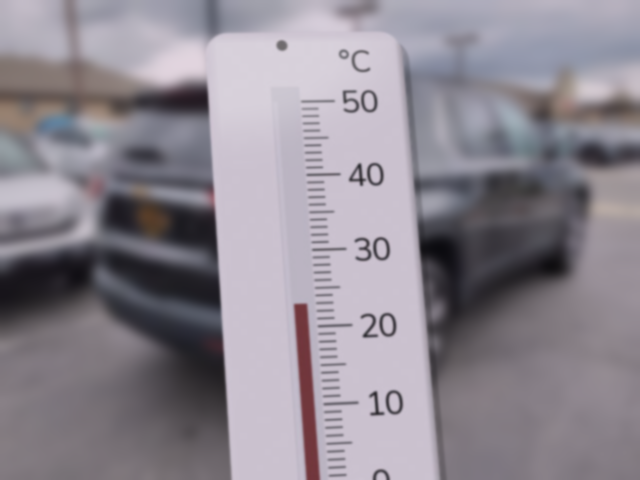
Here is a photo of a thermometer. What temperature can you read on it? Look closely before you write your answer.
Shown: 23 °C
